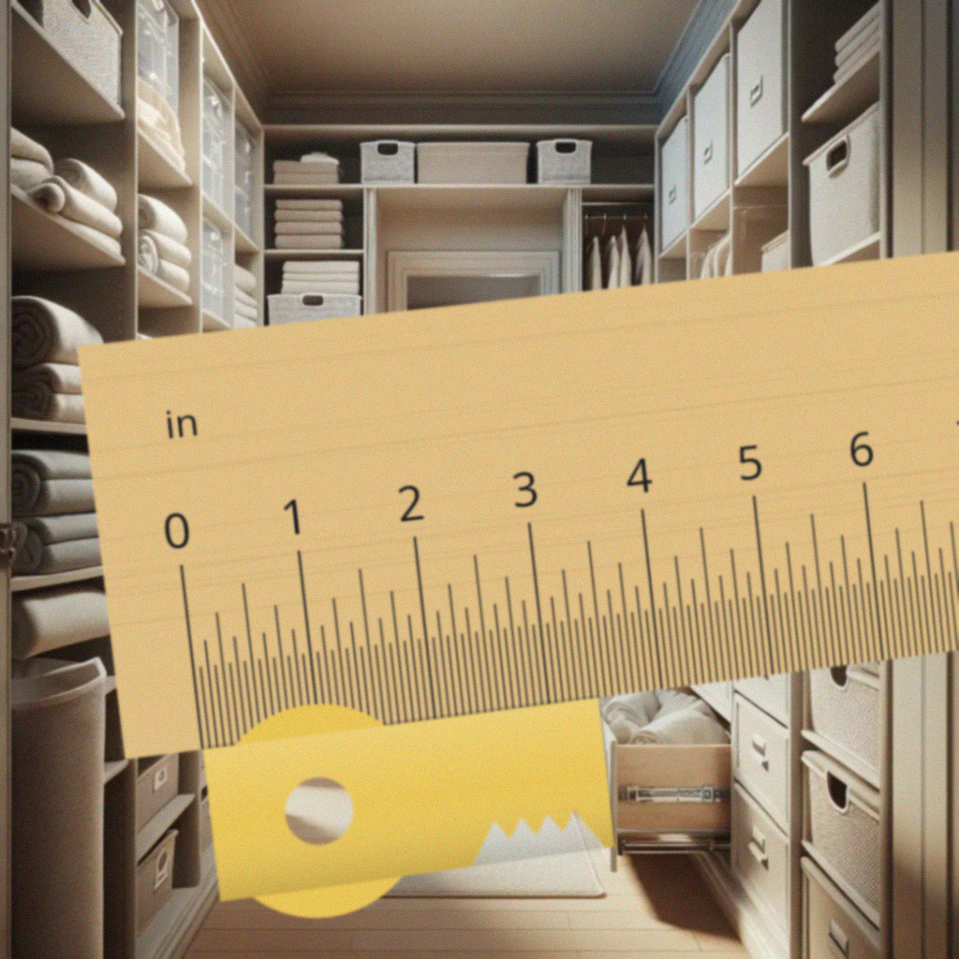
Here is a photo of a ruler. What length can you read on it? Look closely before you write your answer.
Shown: 3.4375 in
